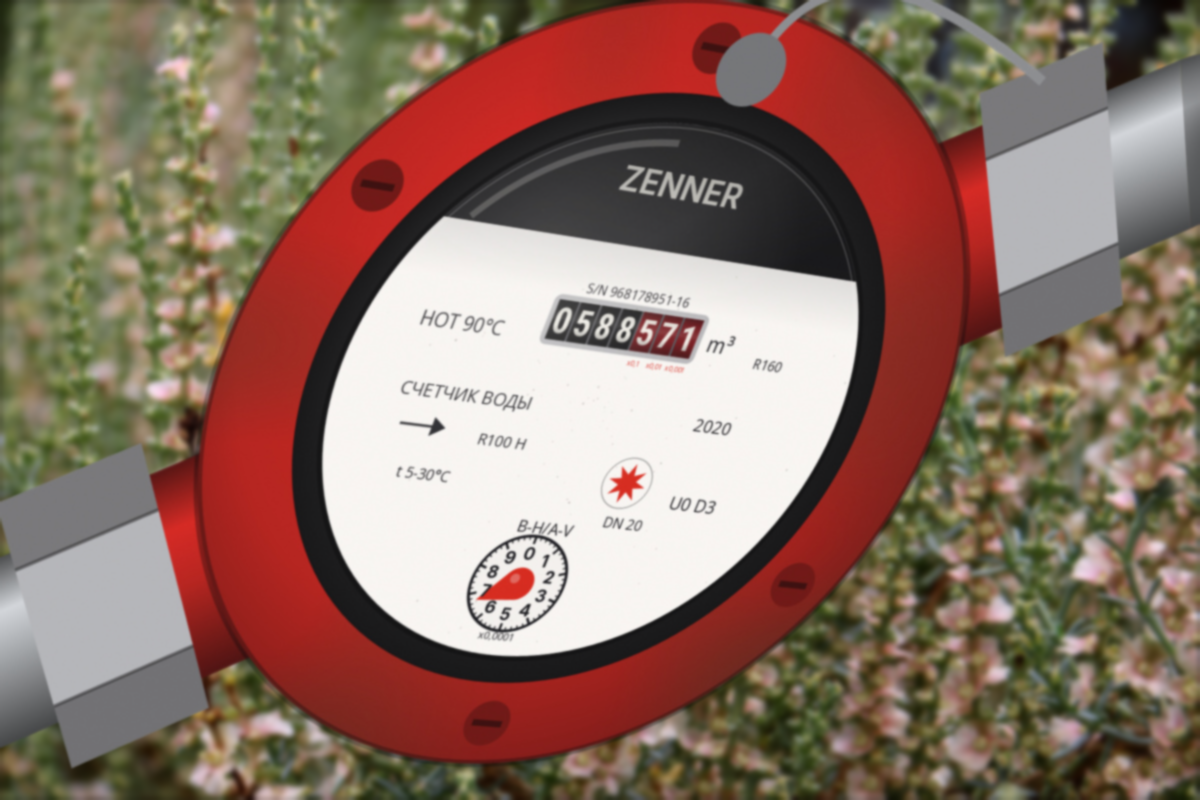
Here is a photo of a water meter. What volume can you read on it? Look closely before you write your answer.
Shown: 588.5716 m³
